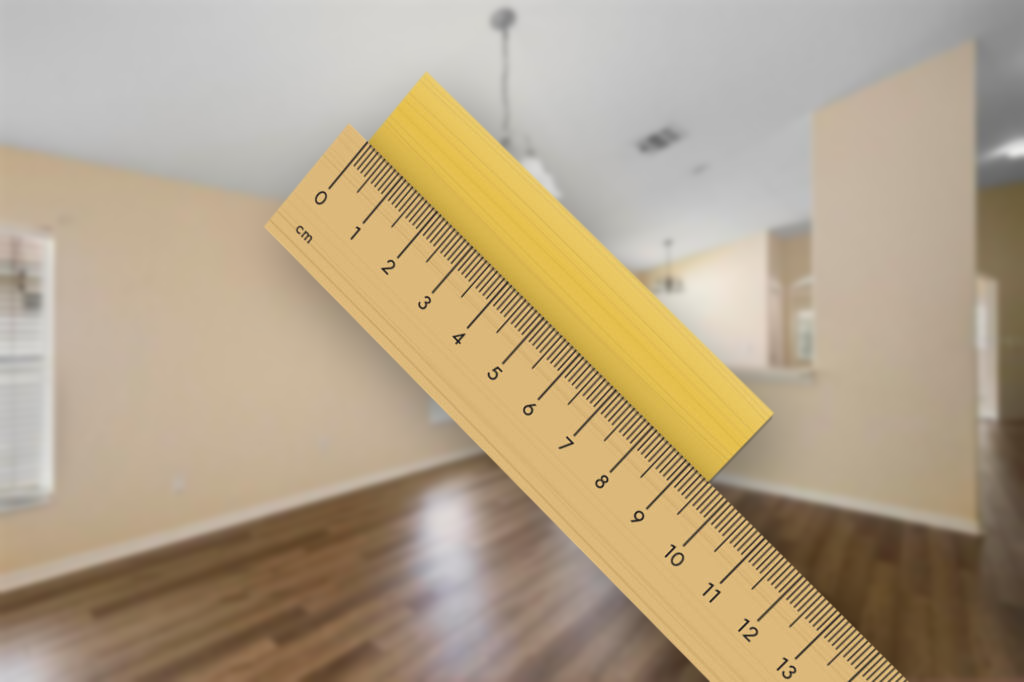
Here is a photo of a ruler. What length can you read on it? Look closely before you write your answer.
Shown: 9.5 cm
